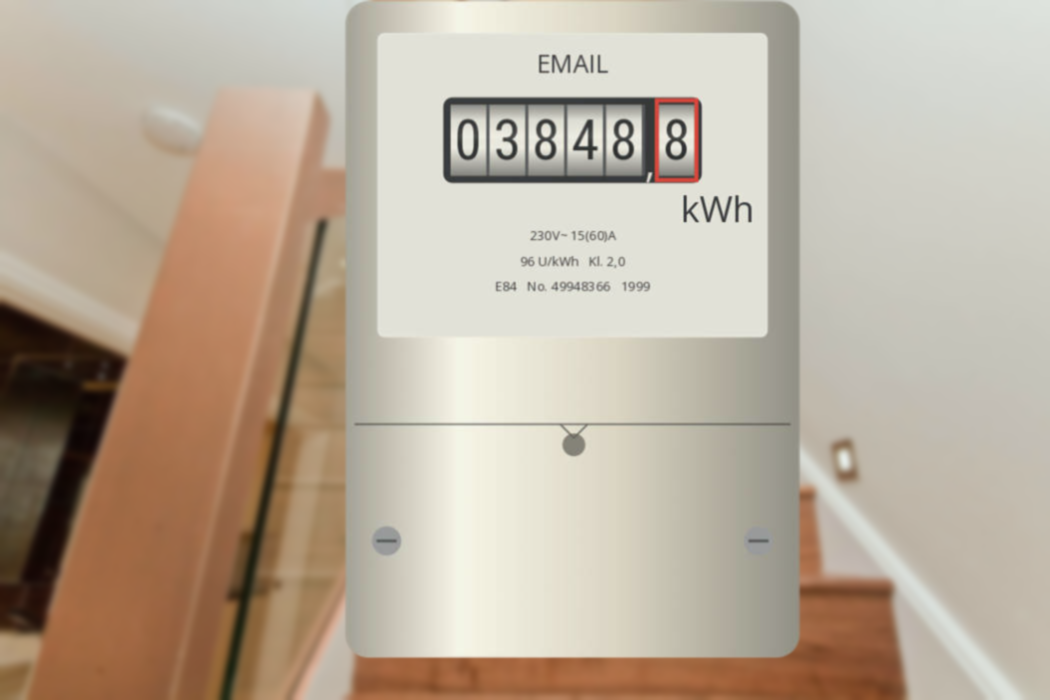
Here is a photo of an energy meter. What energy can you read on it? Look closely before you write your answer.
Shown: 3848.8 kWh
